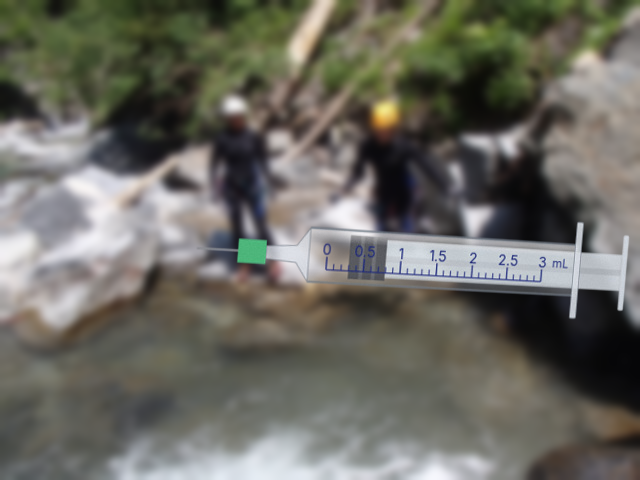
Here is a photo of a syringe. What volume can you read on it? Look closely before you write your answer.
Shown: 0.3 mL
